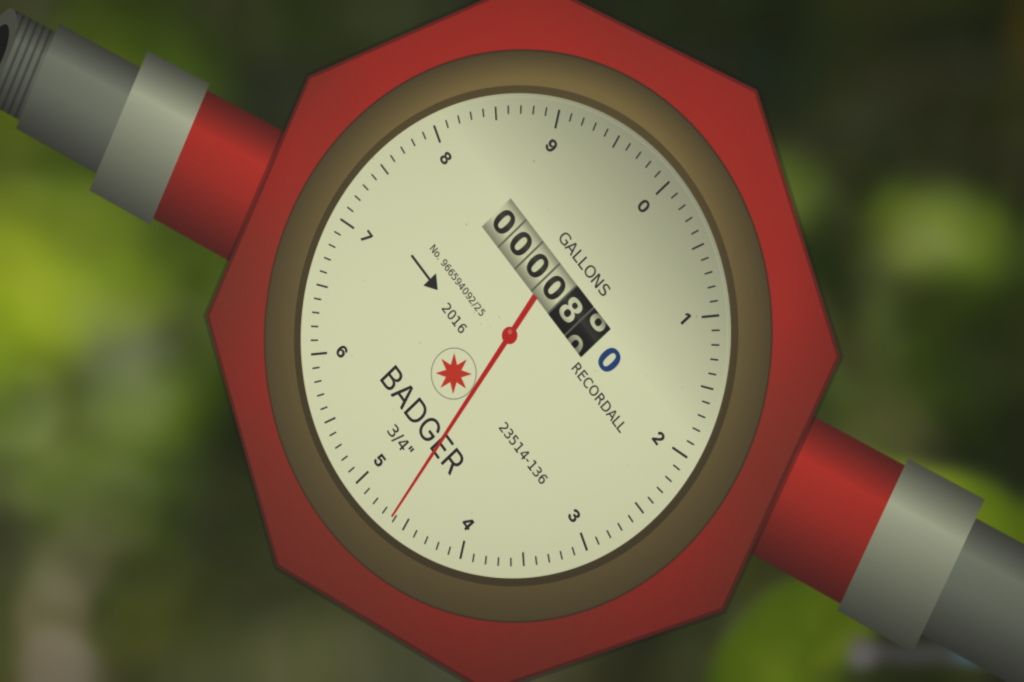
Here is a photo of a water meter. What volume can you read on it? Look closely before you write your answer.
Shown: 884.6 gal
